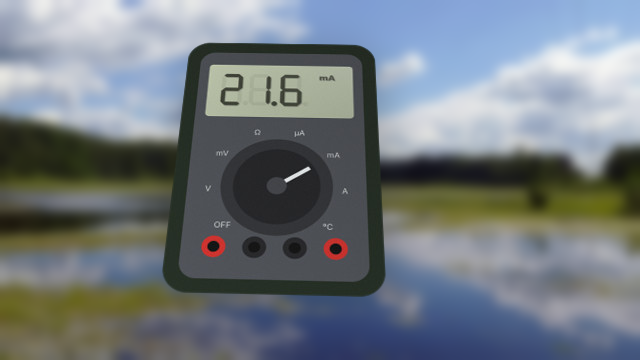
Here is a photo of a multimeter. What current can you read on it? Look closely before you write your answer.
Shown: 21.6 mA
